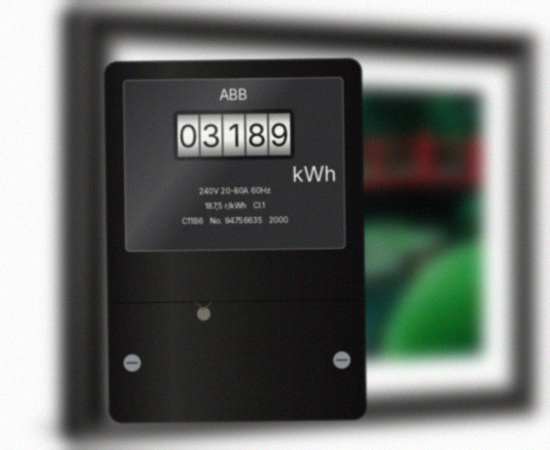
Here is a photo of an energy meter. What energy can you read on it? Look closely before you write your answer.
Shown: 3189 kWh
